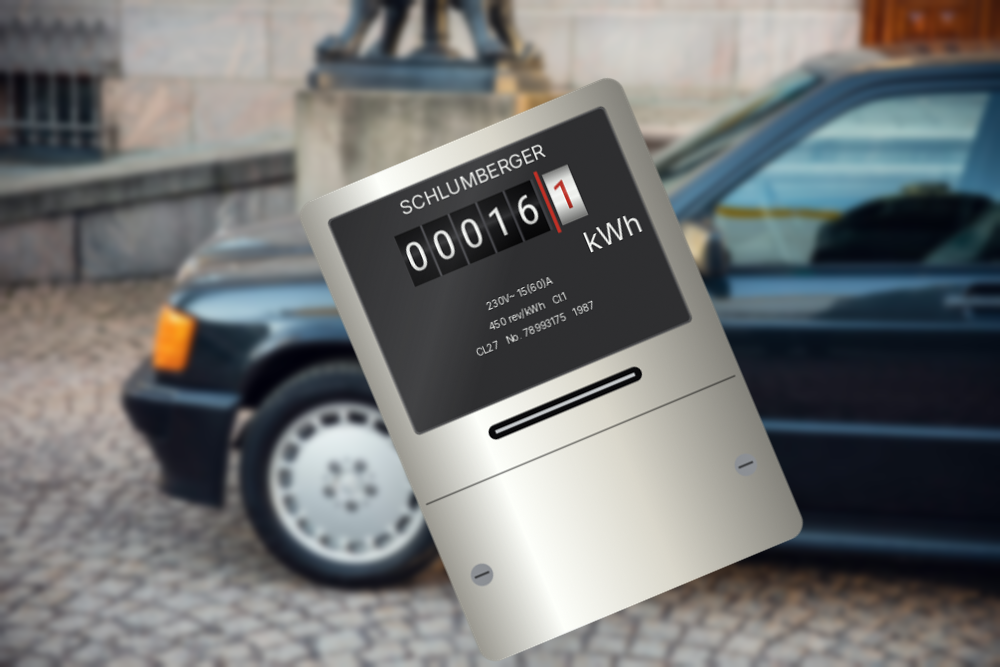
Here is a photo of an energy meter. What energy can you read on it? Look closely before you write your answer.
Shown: 16.1 kWh
